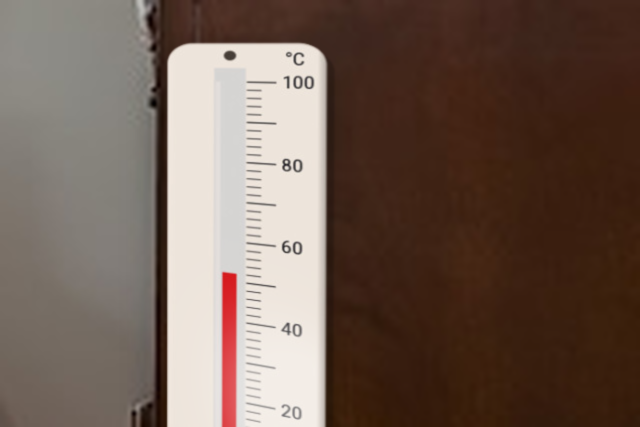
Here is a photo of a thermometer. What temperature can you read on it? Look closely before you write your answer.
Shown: 52 °C
